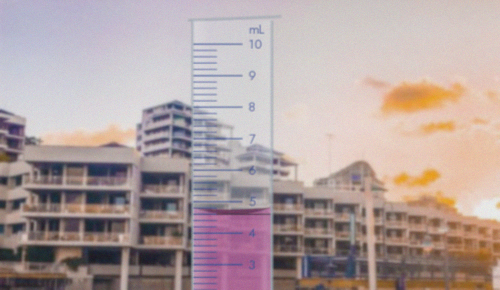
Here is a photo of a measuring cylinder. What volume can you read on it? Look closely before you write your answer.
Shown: 4.6 mL
